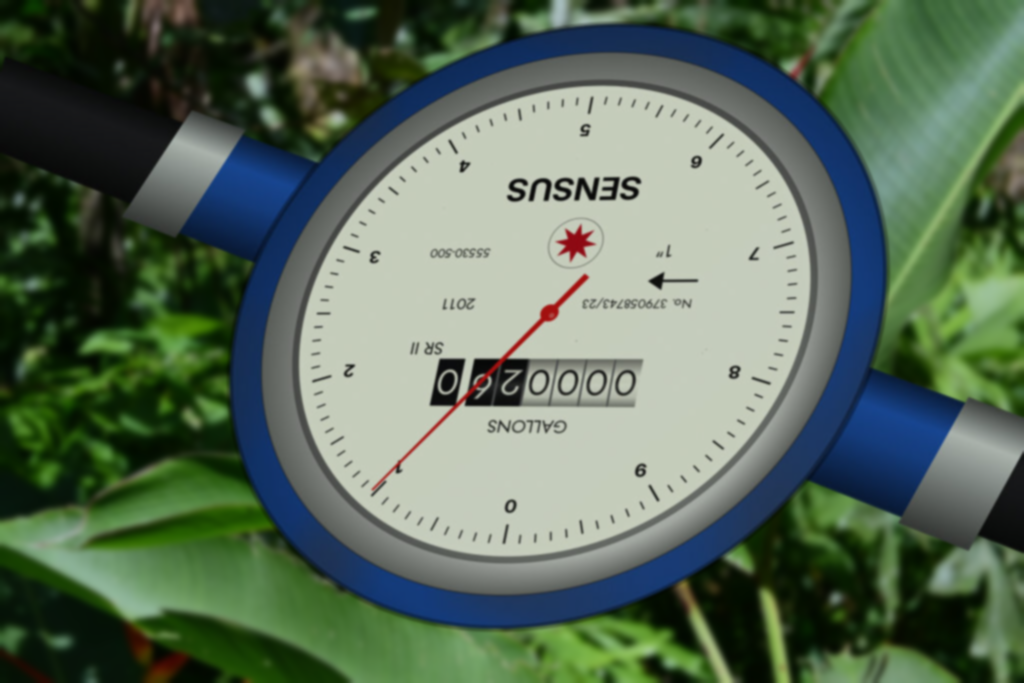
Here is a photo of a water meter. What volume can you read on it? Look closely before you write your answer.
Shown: 261.0 gal
